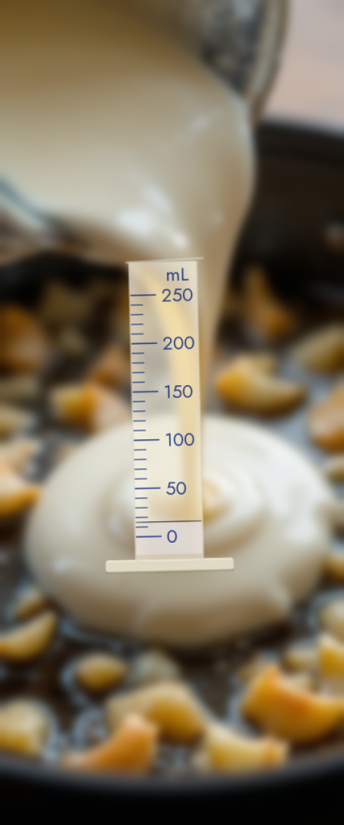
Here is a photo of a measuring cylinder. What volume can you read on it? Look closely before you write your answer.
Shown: 15 mL
